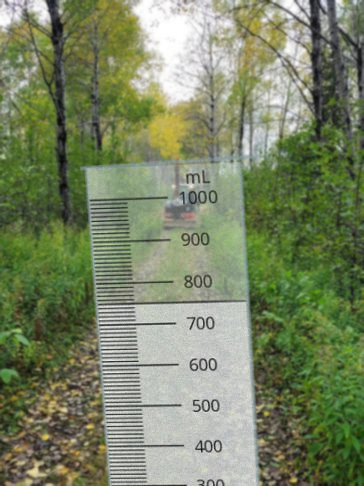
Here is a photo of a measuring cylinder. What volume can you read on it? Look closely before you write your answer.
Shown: 750 mL
